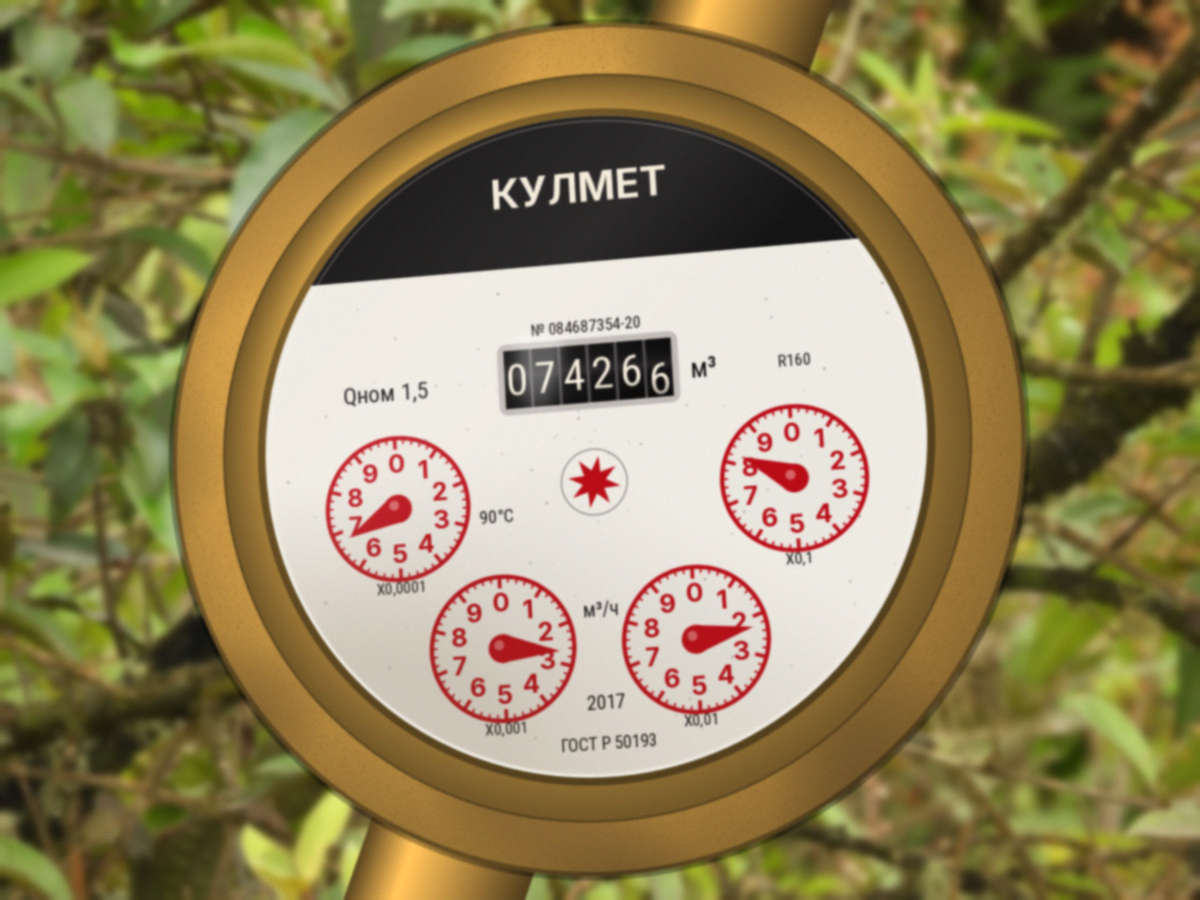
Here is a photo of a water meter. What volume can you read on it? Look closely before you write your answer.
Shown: 74265.8226 m³
